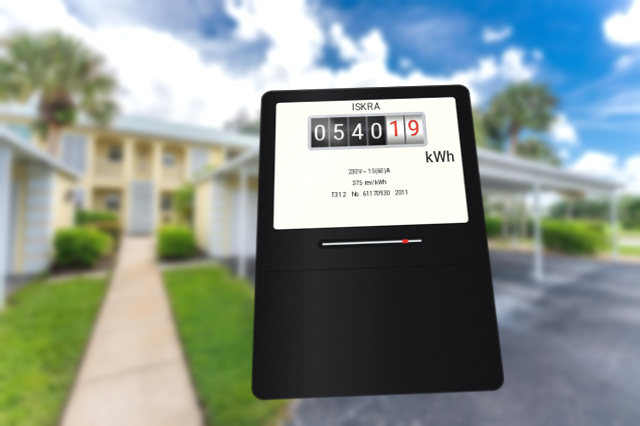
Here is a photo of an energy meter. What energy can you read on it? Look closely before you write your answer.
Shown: 540.19 kWh
